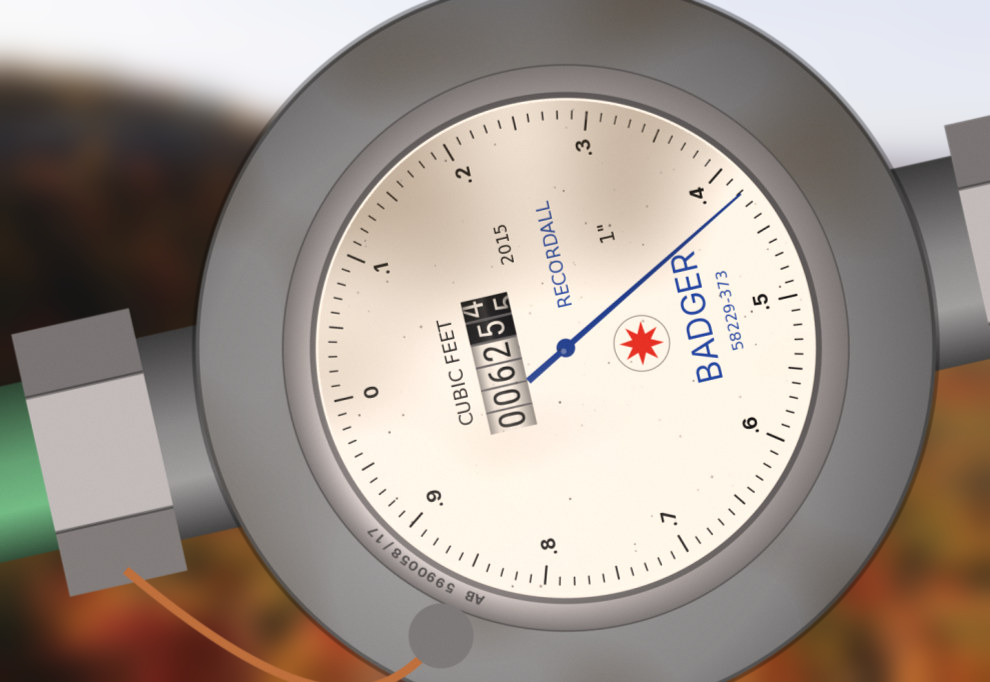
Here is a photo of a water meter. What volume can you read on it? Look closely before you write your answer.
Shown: 6254.42 ft³
